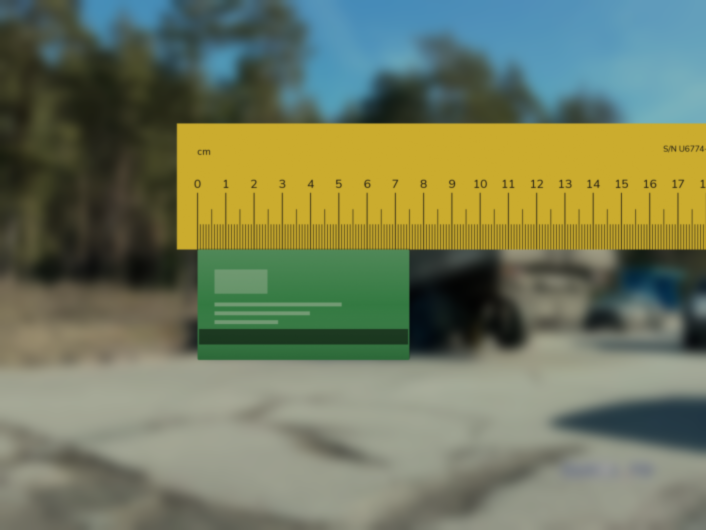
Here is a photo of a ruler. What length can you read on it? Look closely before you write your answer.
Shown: 7.5 cm
